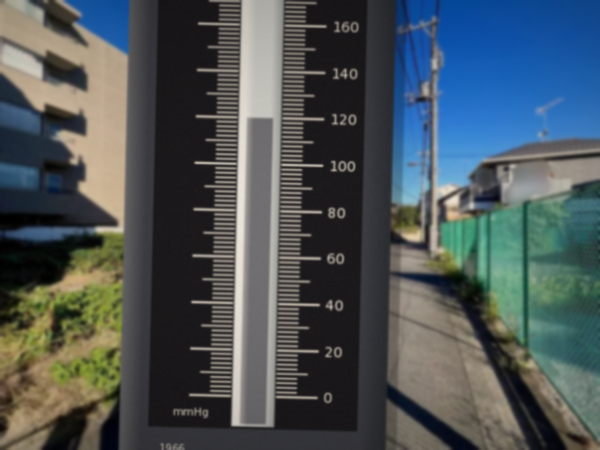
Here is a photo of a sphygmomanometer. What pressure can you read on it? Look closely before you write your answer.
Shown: 120 mmHg
